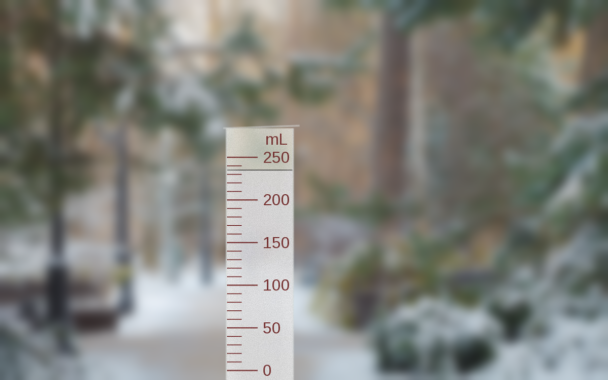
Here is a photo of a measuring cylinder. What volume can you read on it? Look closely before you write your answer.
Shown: 235 mL
